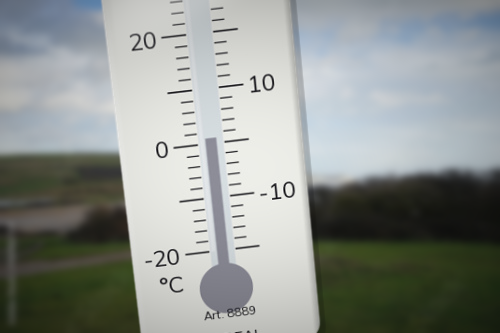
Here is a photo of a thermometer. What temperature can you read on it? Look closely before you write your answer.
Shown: 1 °C
